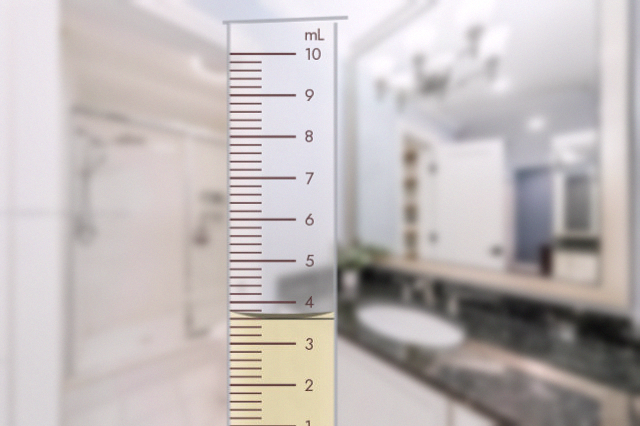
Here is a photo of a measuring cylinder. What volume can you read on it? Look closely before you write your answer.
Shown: 3.6 mL
